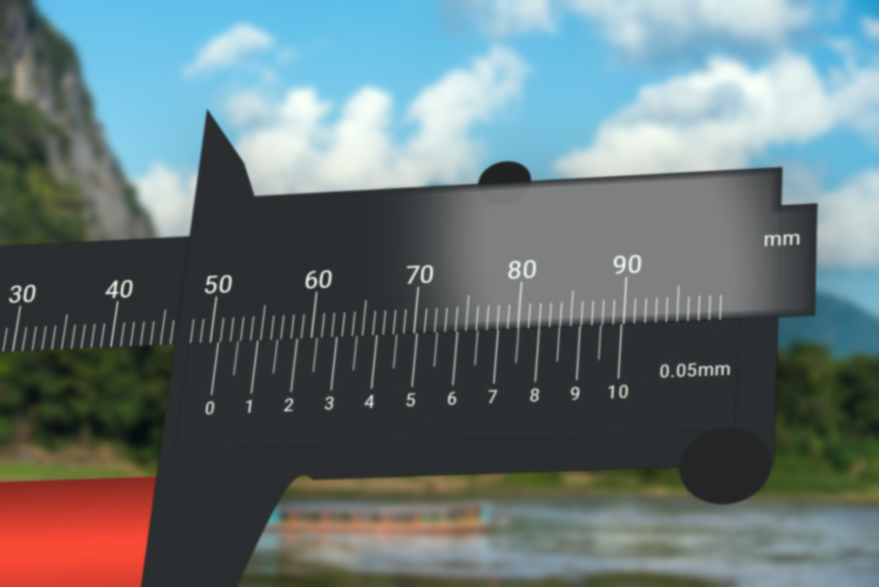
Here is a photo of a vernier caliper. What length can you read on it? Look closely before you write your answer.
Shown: 50.8 mm
